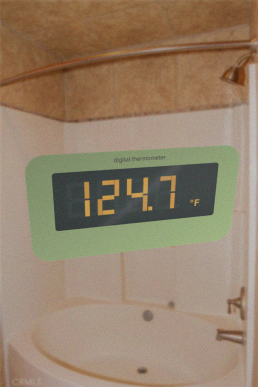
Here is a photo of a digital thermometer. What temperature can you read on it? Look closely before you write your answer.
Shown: 124.7 °F
